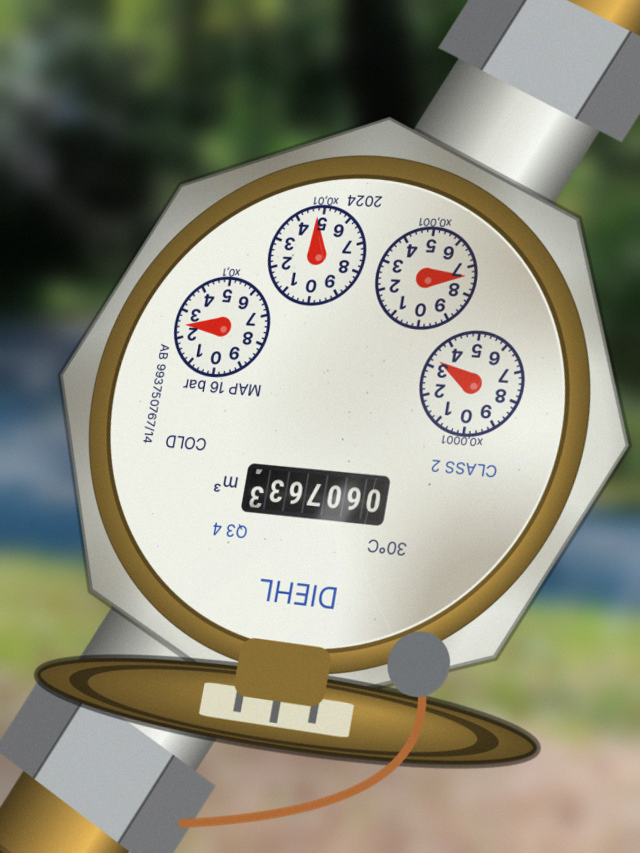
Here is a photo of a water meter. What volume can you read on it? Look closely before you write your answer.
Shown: 607633.2473 m³
